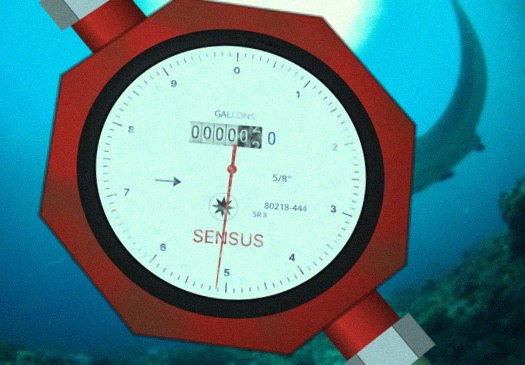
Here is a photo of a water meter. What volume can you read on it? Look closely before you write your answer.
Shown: 25.1 gal
